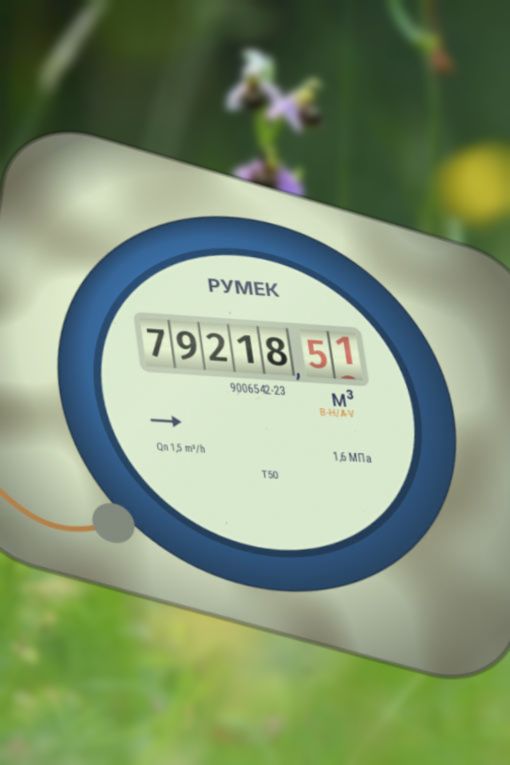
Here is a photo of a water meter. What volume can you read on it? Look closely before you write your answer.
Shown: 79218.51 m³
